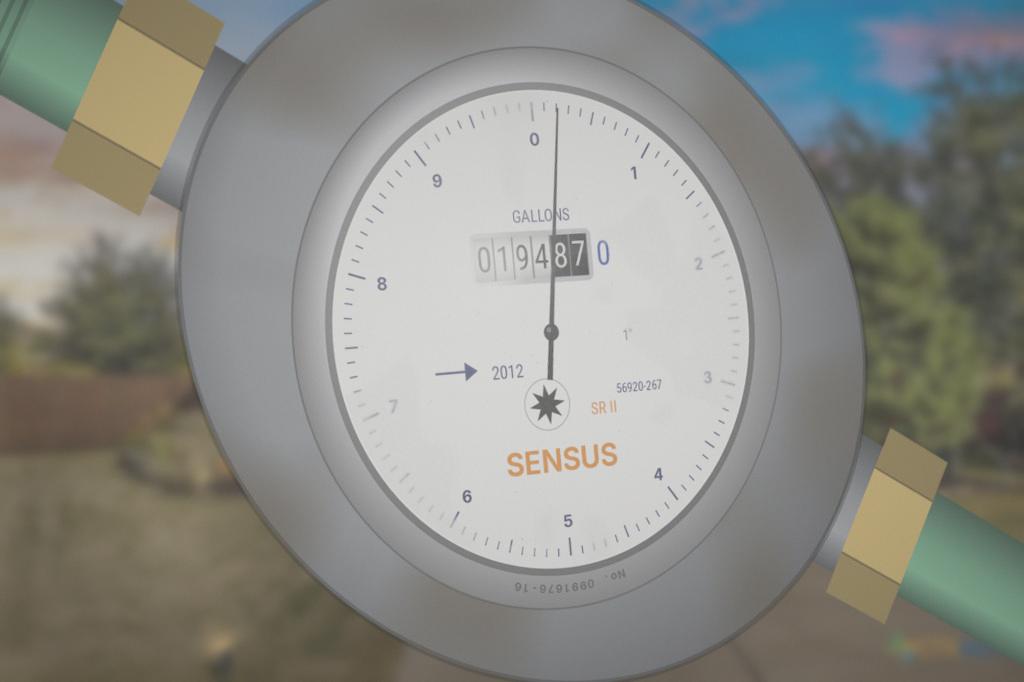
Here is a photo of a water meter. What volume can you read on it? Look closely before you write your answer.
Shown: 194870.2 gal
